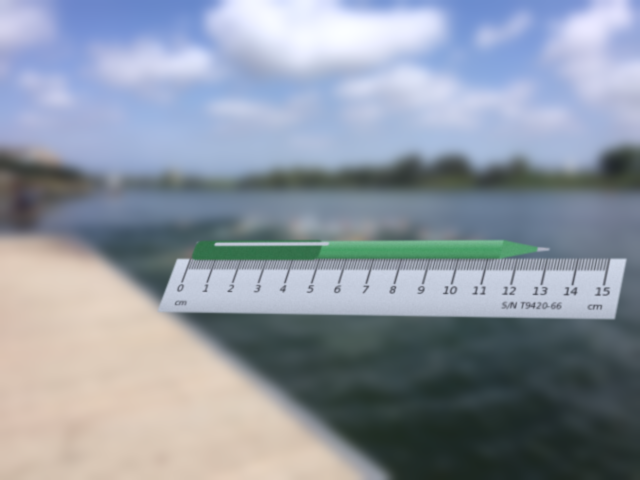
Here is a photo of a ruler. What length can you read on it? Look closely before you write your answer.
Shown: 13 cm
